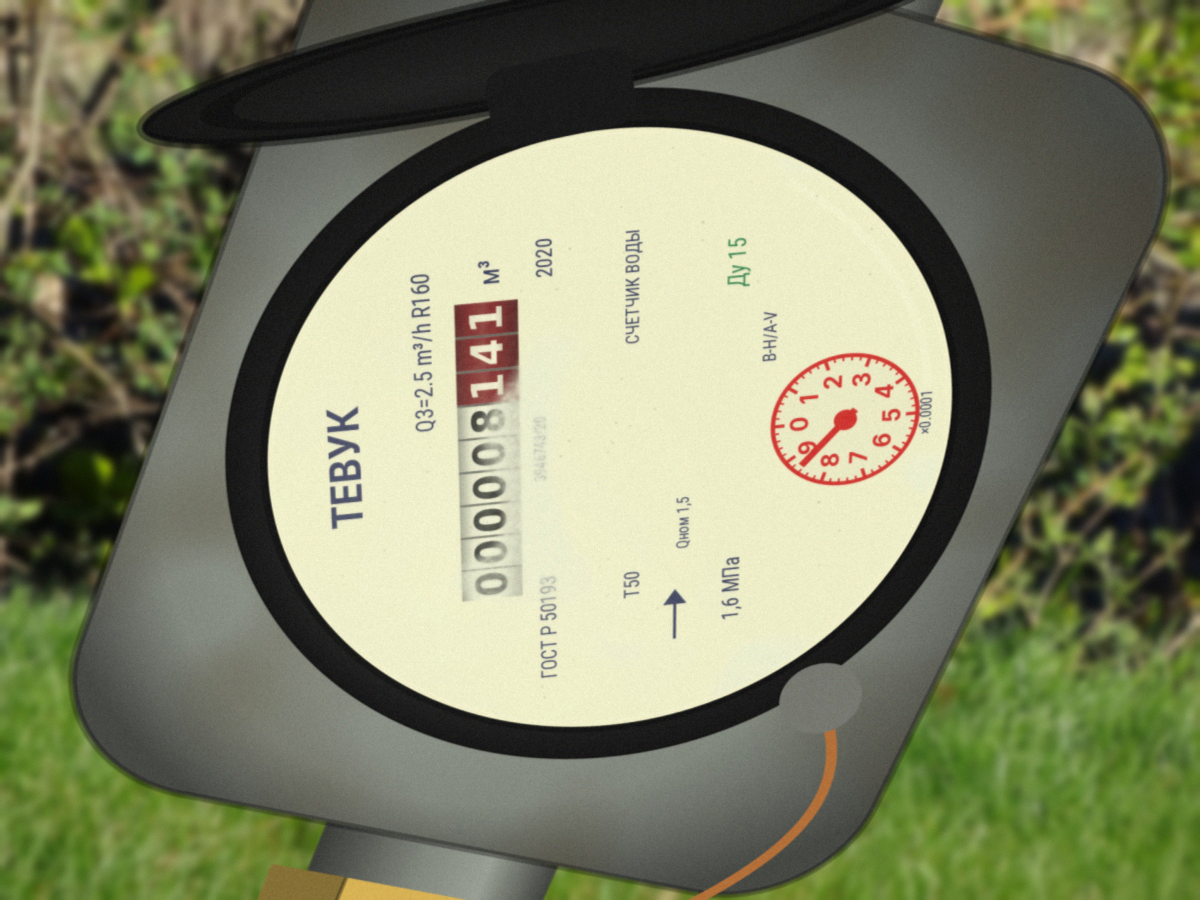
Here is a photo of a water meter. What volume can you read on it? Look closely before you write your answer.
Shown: 8.1418 m³
